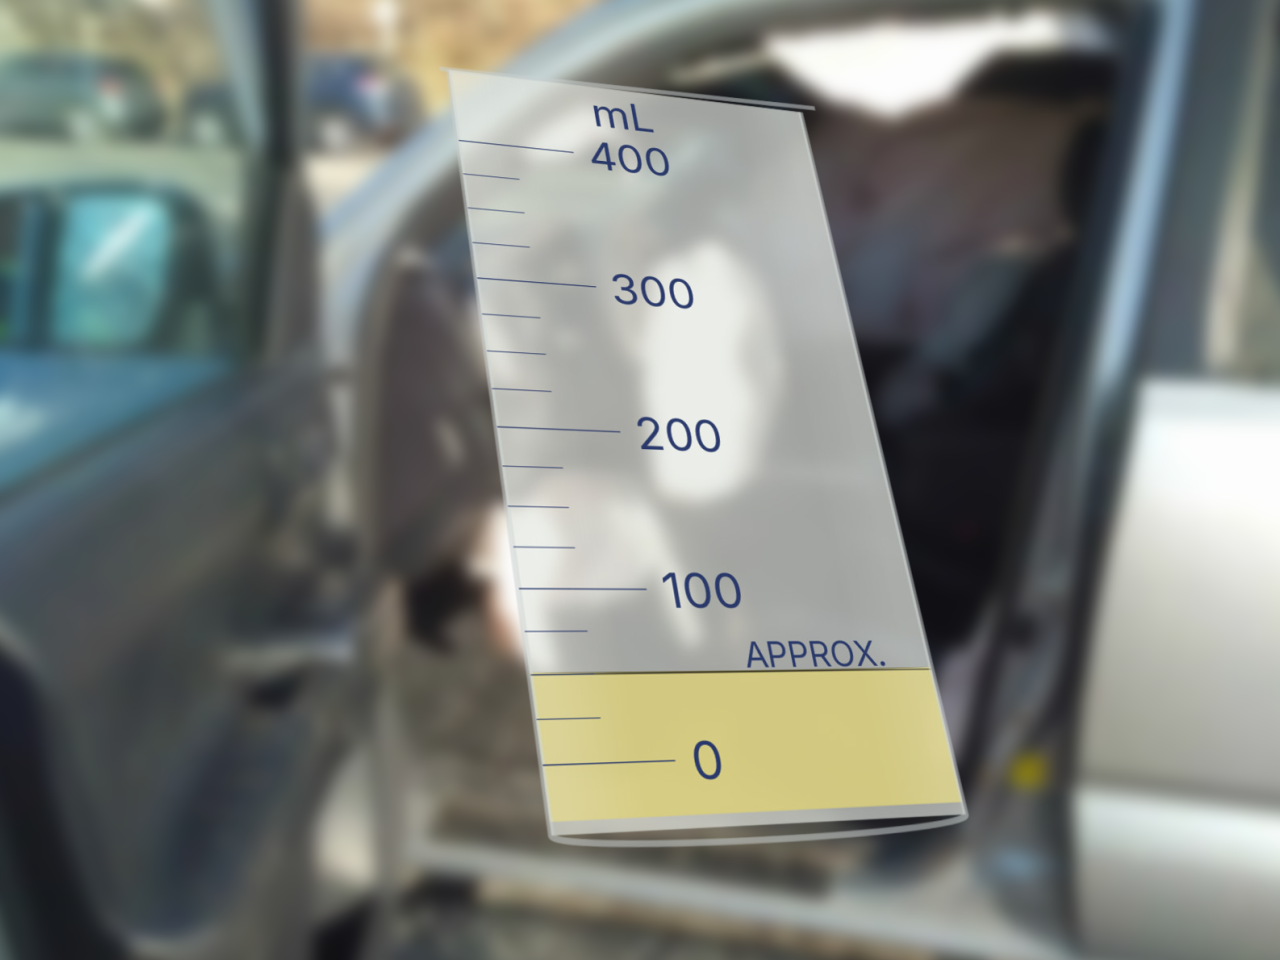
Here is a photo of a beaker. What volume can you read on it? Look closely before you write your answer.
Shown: 50 mL
